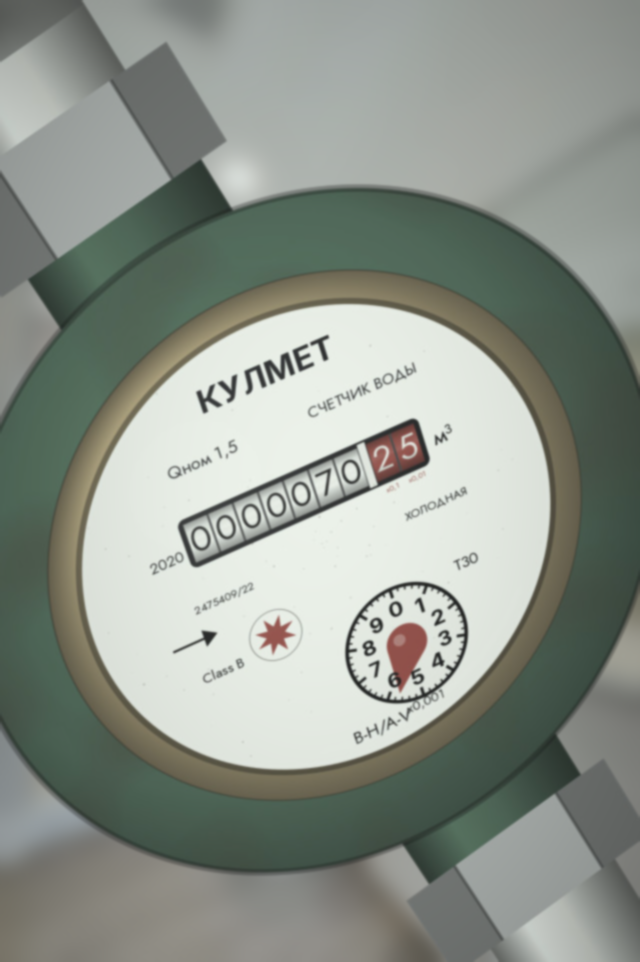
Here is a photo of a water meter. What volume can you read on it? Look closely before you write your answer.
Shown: 70.255 m³
